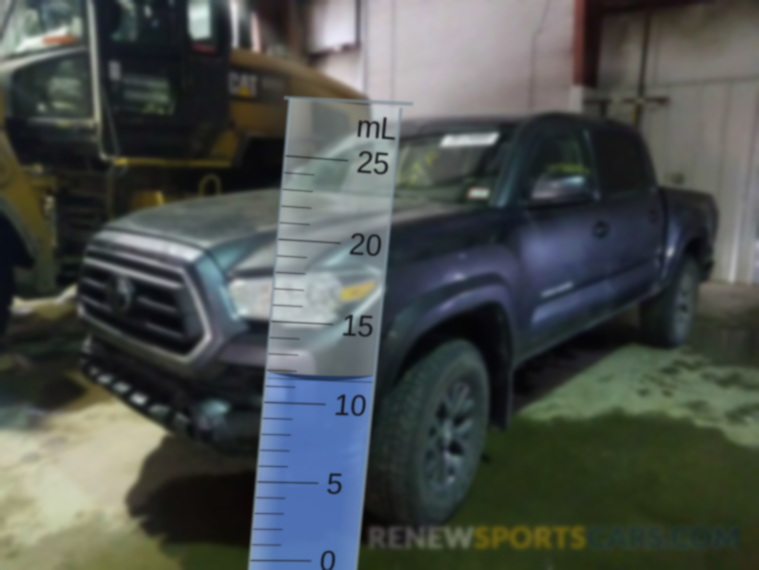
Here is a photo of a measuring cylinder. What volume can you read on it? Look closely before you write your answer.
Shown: 11.5 mL
